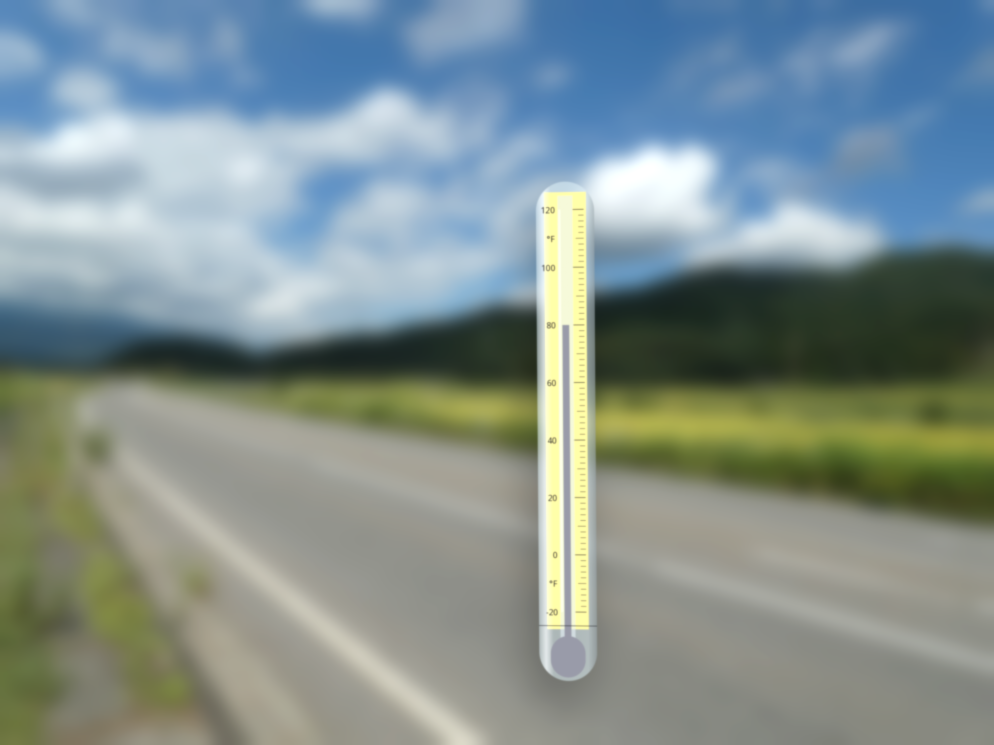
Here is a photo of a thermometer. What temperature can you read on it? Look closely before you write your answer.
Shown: 80 °F
